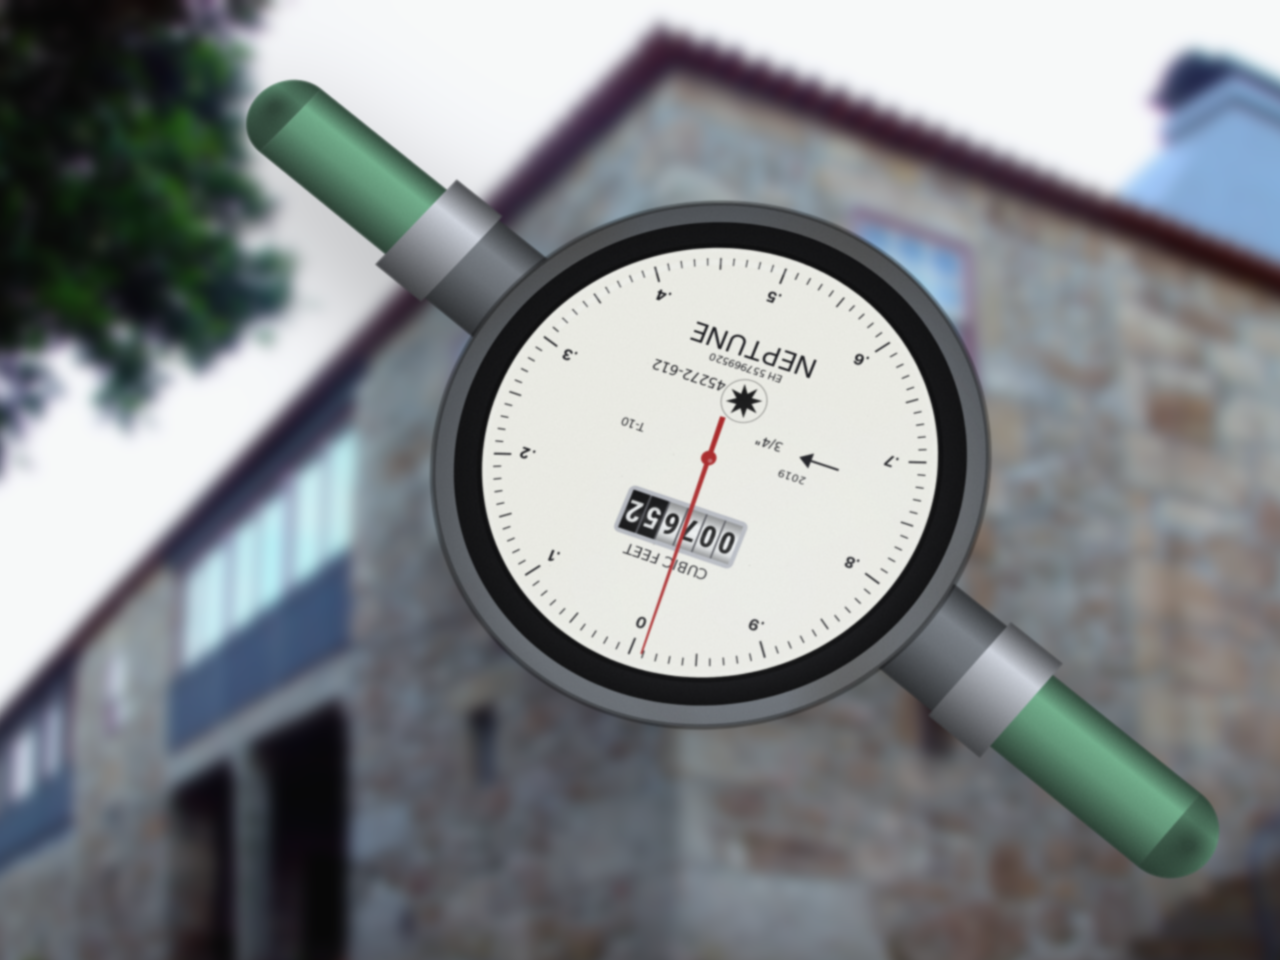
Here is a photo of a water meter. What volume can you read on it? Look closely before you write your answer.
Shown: 7651.99 ft³
